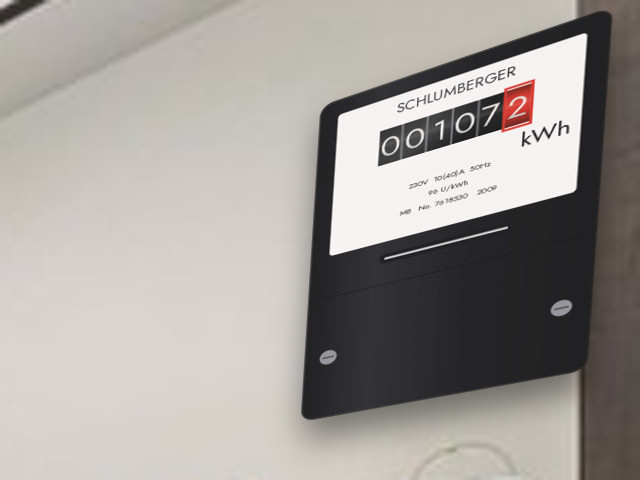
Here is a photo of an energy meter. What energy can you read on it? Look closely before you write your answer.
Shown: 107.2 kWh
